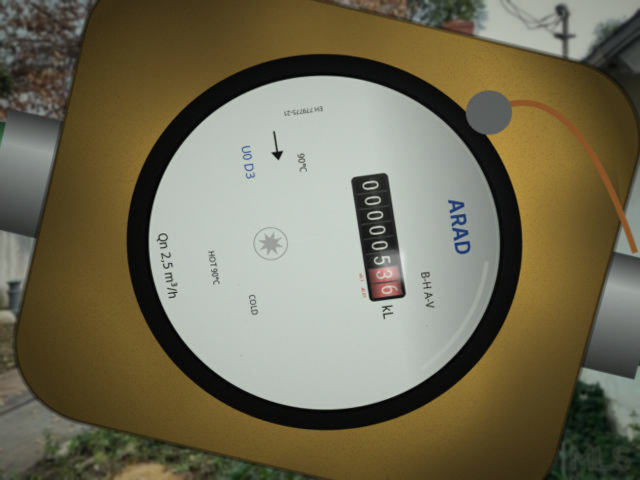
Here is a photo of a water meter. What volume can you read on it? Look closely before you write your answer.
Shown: 5.36 kL
